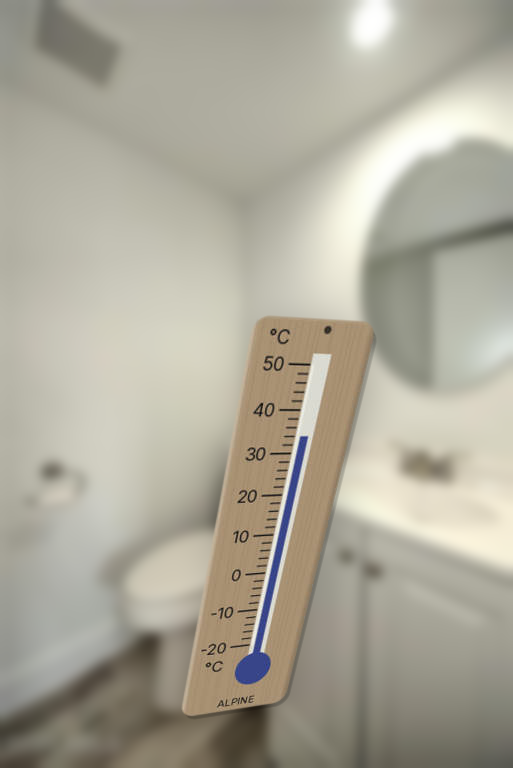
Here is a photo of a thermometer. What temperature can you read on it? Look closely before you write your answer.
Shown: 34 °C
